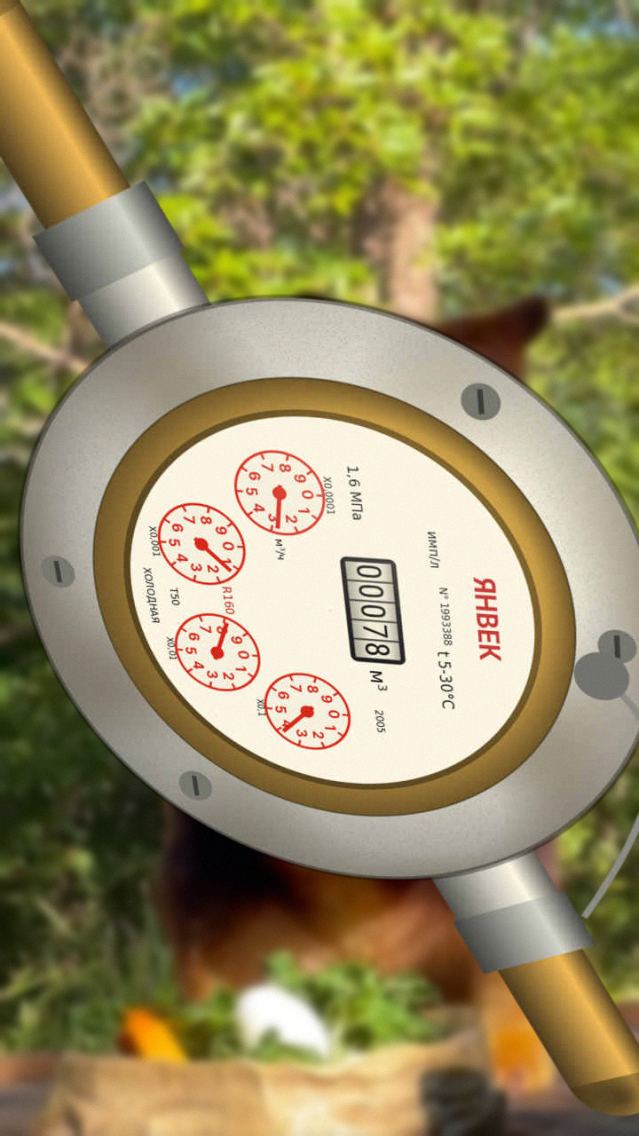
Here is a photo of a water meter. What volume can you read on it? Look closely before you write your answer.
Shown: 78.3812 m³
